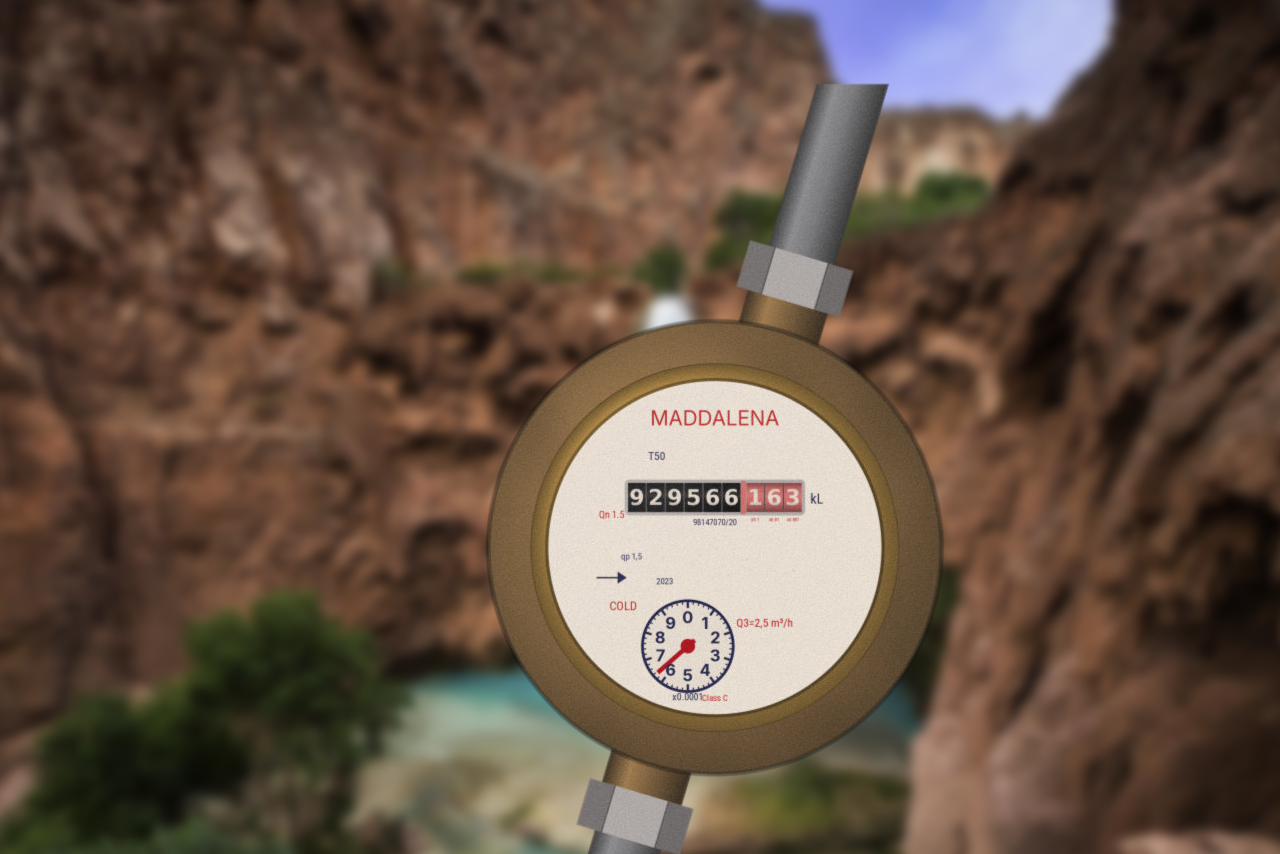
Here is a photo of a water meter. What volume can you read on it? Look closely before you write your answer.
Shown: 929566.1636 kL
